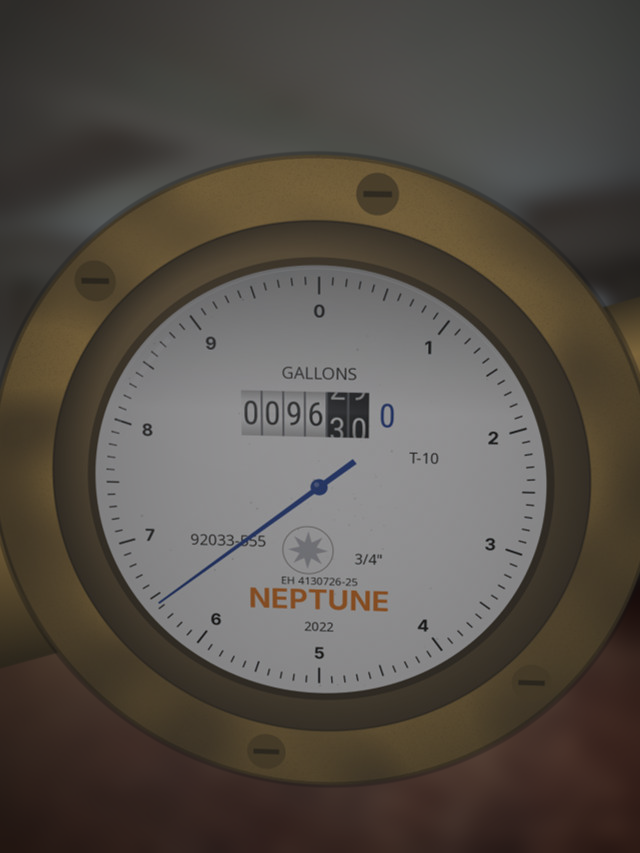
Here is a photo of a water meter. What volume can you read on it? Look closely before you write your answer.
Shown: 96296.4 gal
